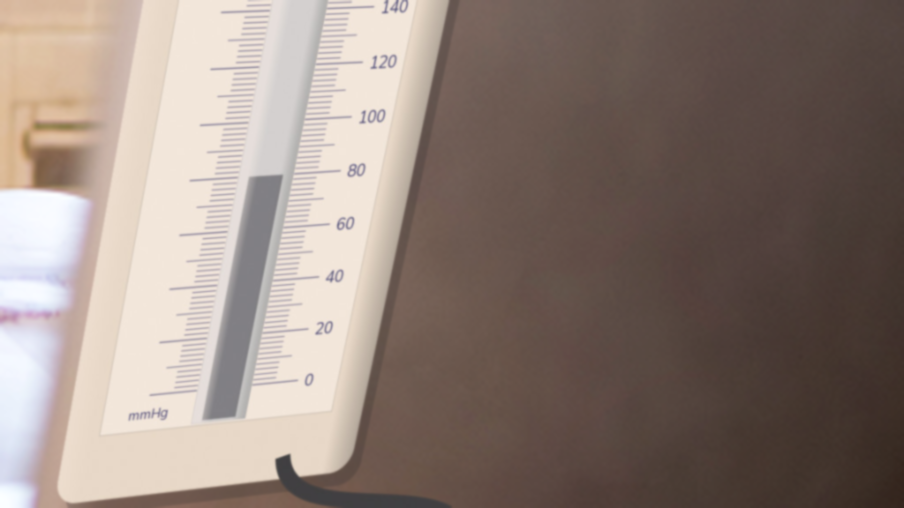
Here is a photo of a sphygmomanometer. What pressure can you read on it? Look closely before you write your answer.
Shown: 80 mmHg
